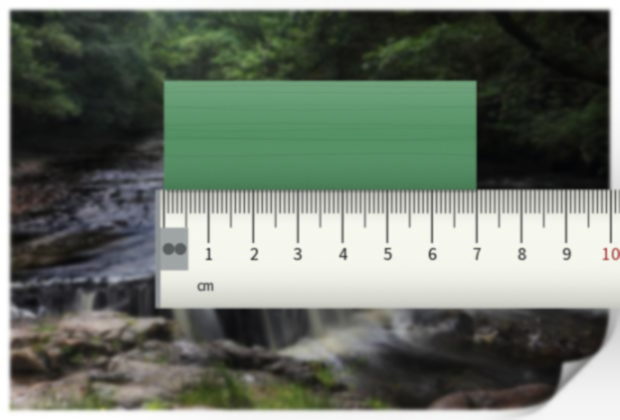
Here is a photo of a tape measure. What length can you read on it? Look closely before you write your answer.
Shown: 7 cm
